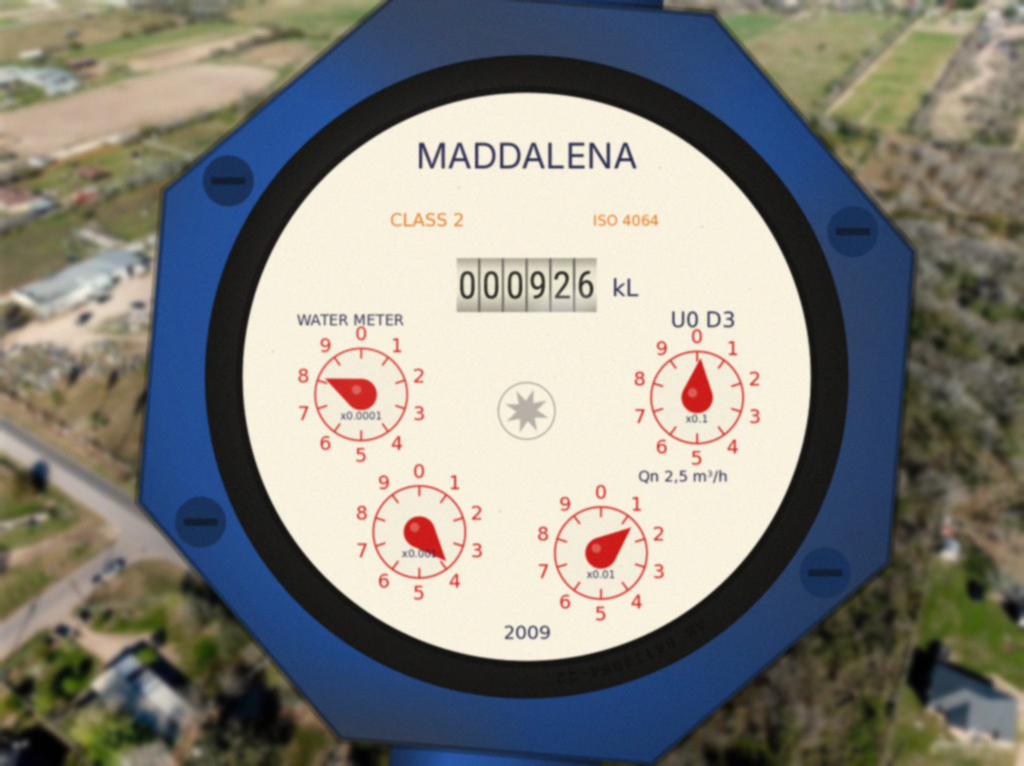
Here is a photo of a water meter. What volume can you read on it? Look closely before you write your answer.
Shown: 926.0138 kL
